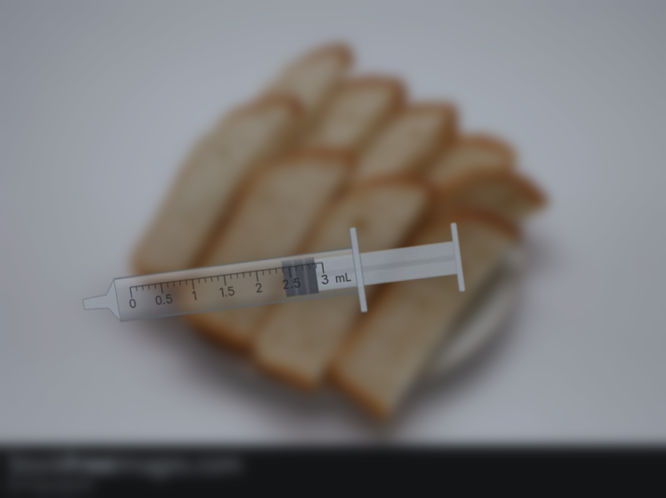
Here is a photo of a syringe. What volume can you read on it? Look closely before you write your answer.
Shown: 2.4 mL
